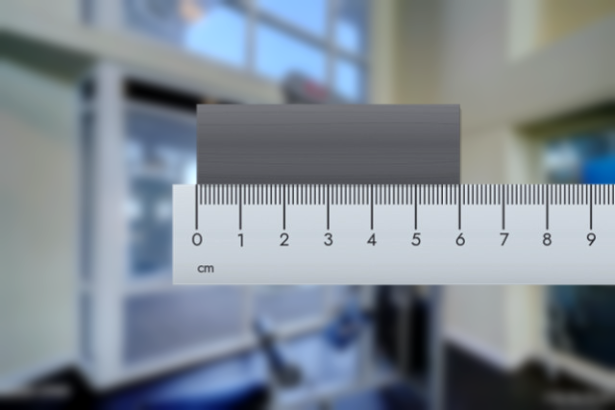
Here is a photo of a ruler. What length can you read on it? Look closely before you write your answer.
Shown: 6 cm
